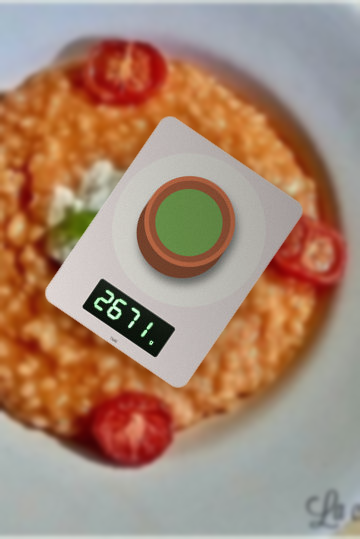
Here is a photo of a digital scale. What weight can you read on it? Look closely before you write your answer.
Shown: 2671 g
